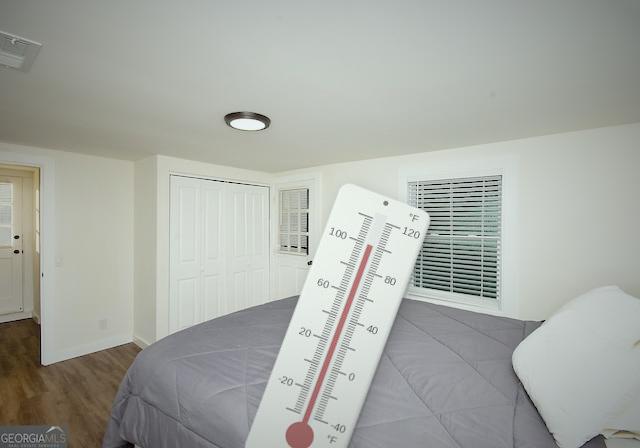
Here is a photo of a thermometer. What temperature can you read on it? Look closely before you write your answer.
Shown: 100 °F
